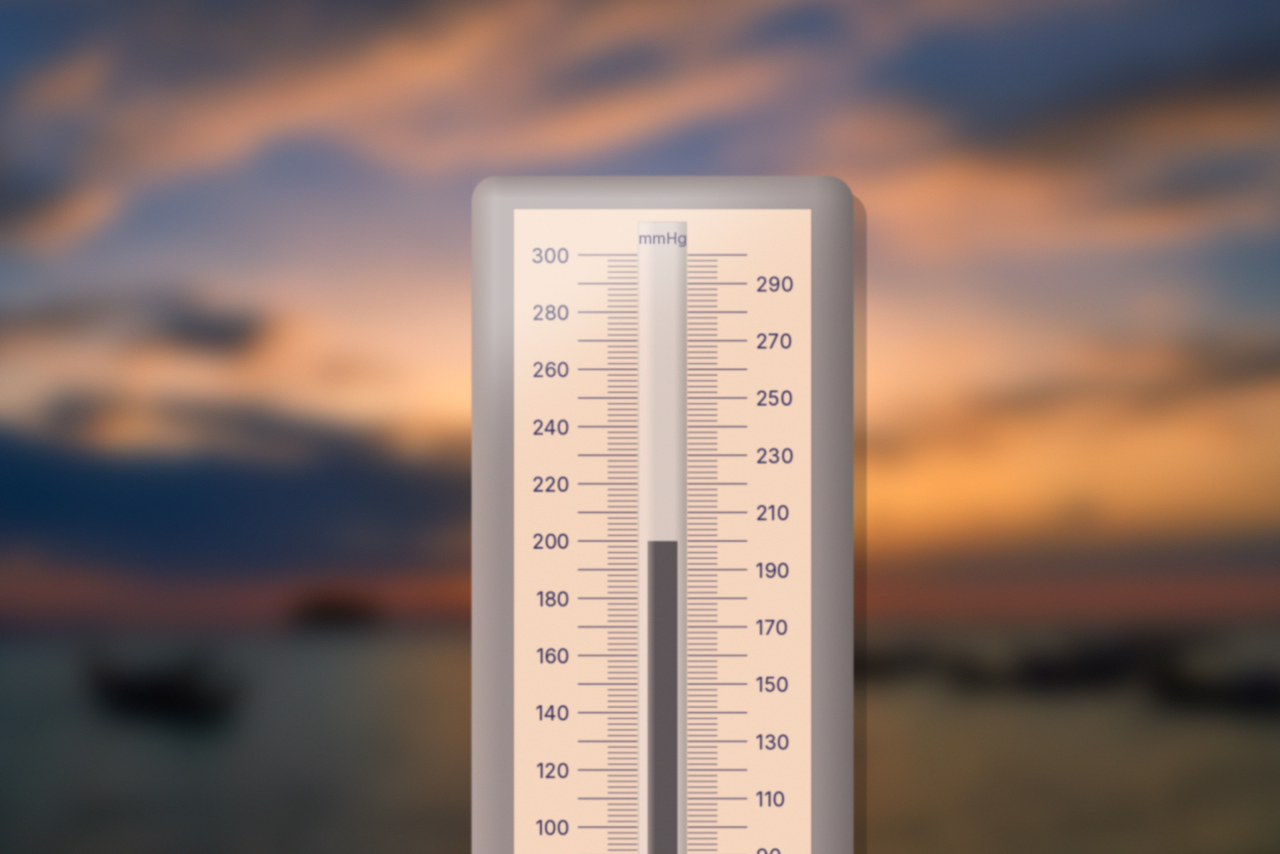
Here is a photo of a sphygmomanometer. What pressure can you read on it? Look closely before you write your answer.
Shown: 200 mmHg
